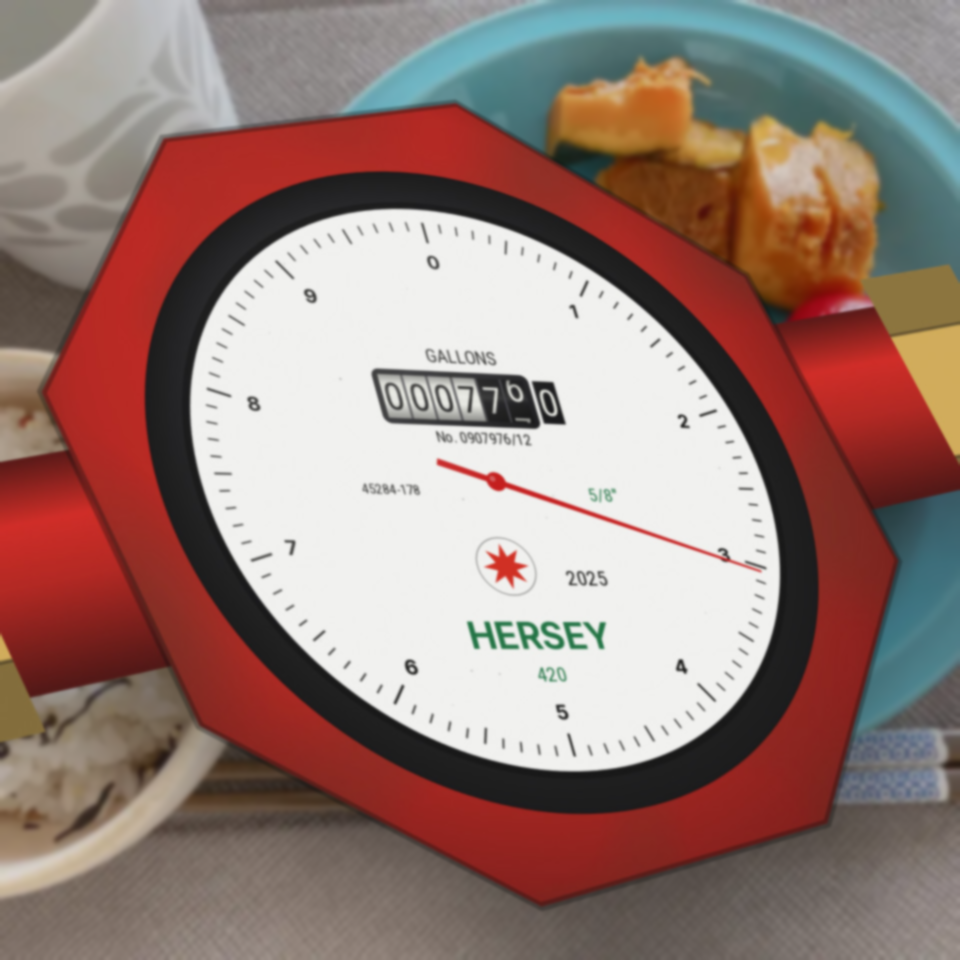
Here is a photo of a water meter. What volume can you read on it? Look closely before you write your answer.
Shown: 7763.0 gal
